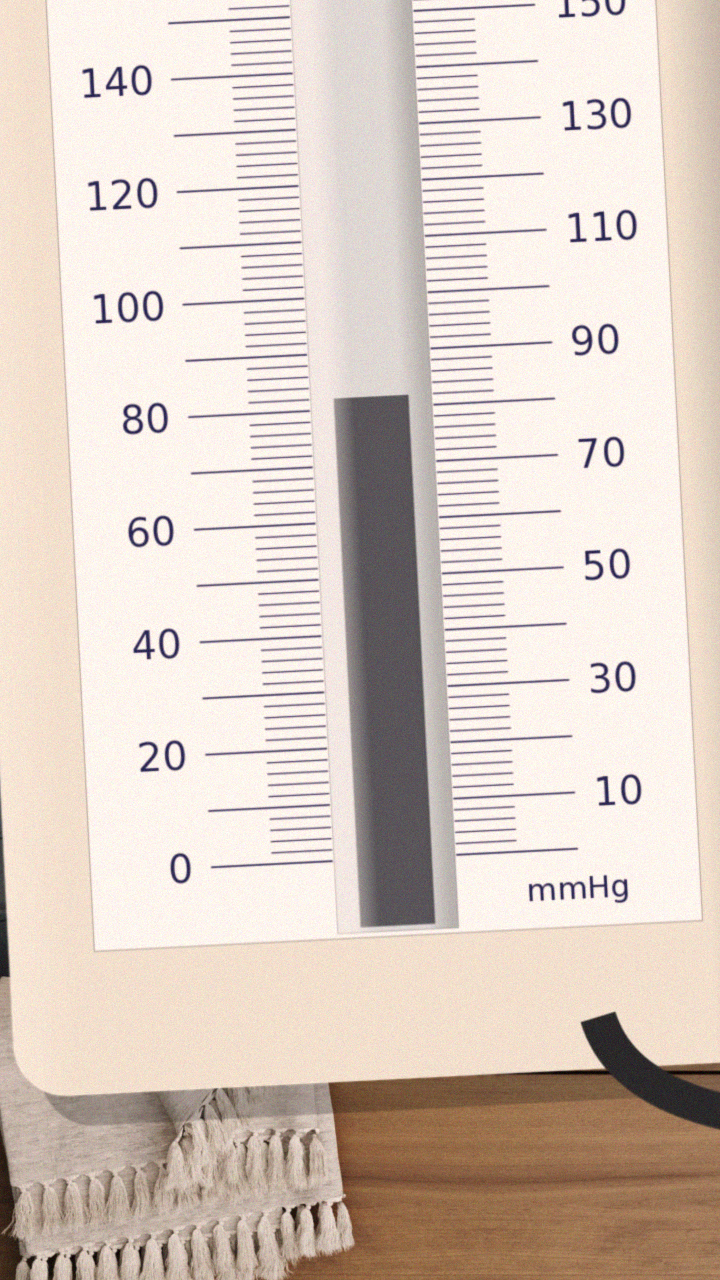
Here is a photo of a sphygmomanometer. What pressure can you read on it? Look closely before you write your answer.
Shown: 82 mmHg
